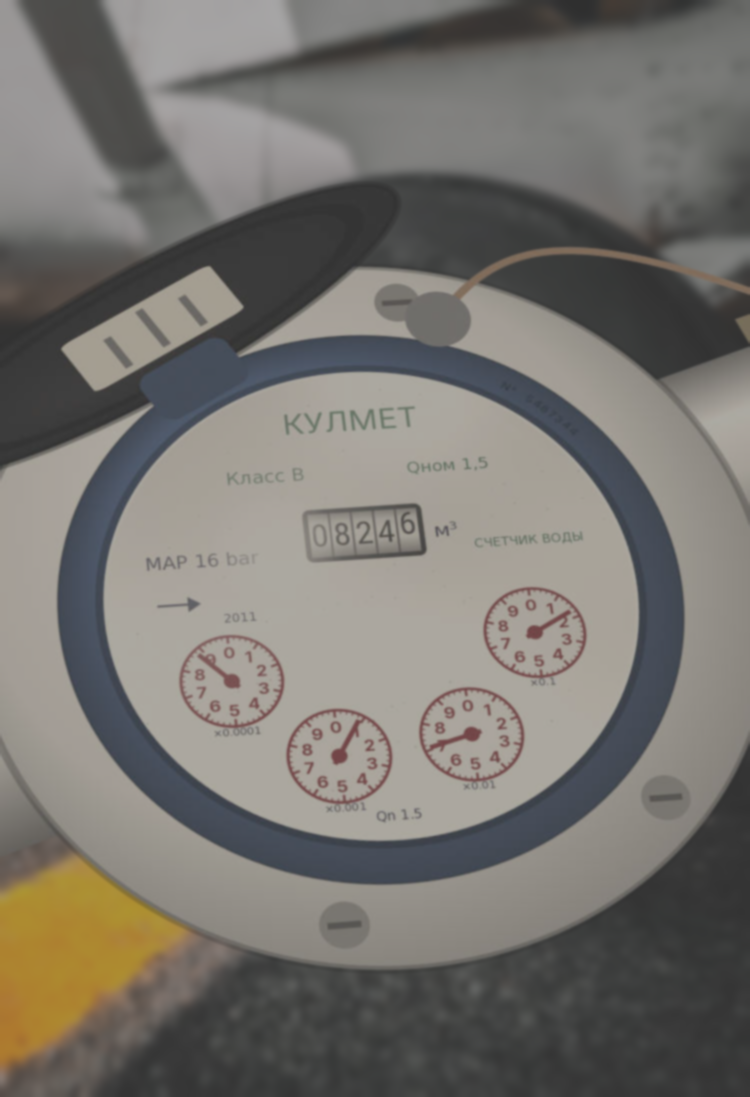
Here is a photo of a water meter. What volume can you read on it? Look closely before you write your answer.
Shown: 8246.1708 m³
